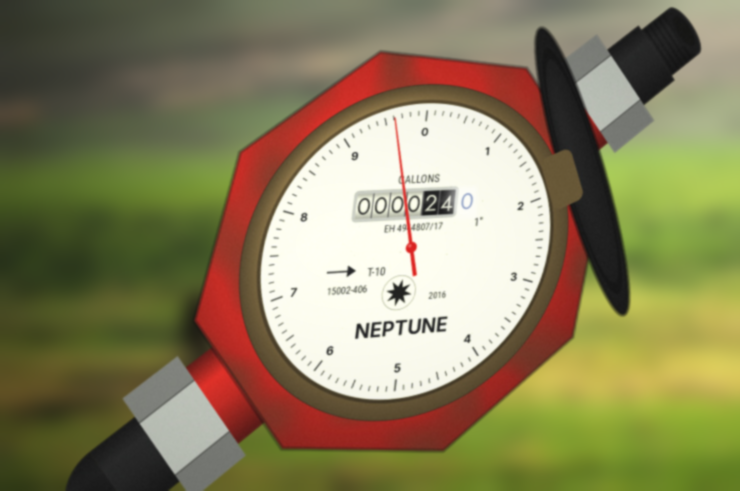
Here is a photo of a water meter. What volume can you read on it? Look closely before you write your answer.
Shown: 239.6 gal
